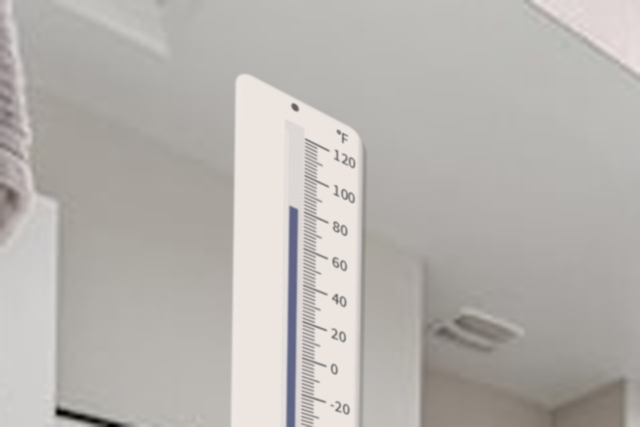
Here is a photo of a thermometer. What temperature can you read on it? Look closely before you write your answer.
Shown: 80 °F
